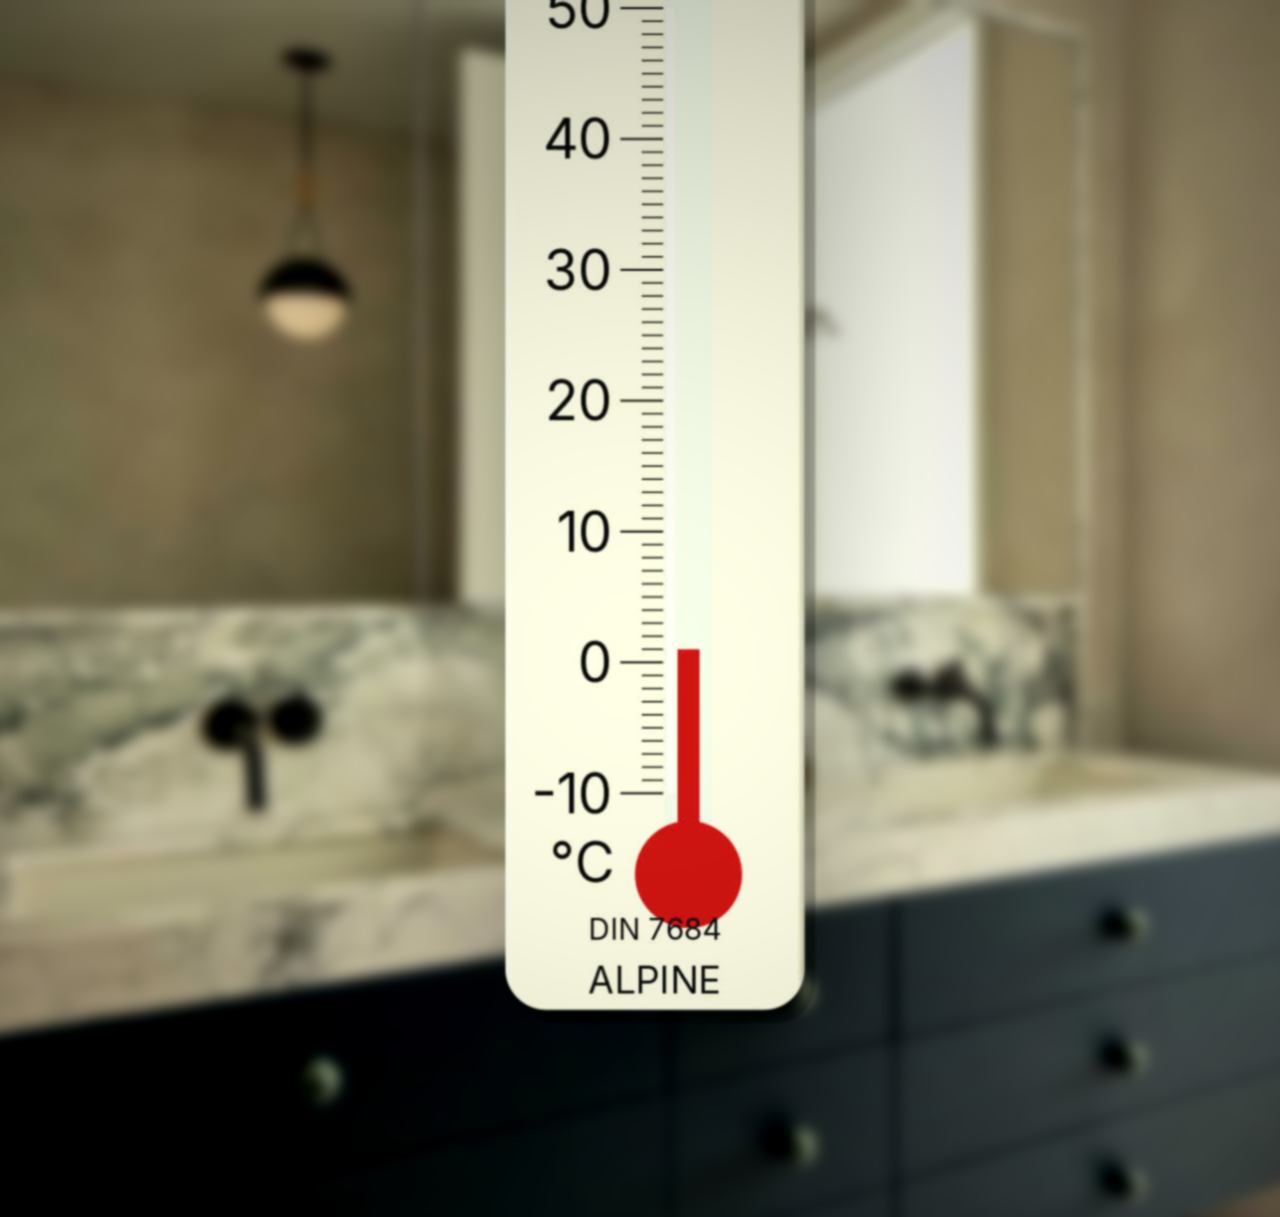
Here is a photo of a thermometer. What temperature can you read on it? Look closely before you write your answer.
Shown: 1 °C
